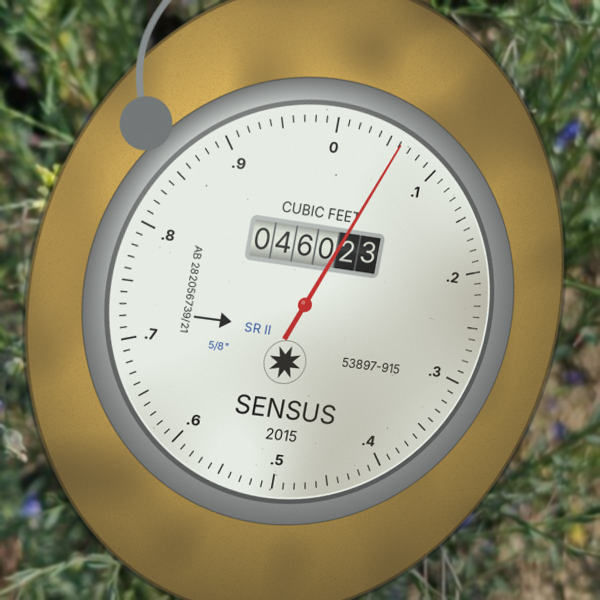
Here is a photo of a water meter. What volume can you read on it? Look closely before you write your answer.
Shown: 46023.06 ft³
